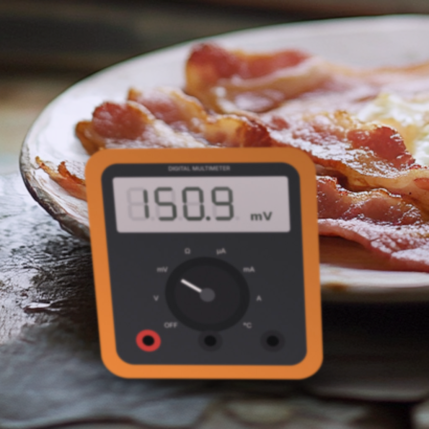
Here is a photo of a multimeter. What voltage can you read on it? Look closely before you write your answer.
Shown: 150.9 mV
